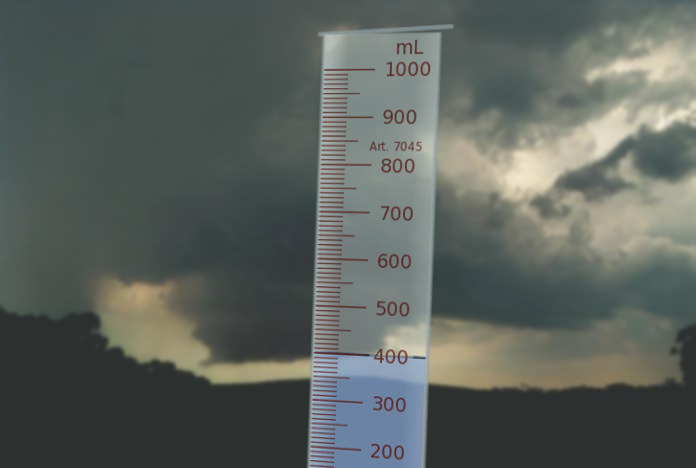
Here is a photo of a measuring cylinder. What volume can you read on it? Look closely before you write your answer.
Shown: 400 mL
